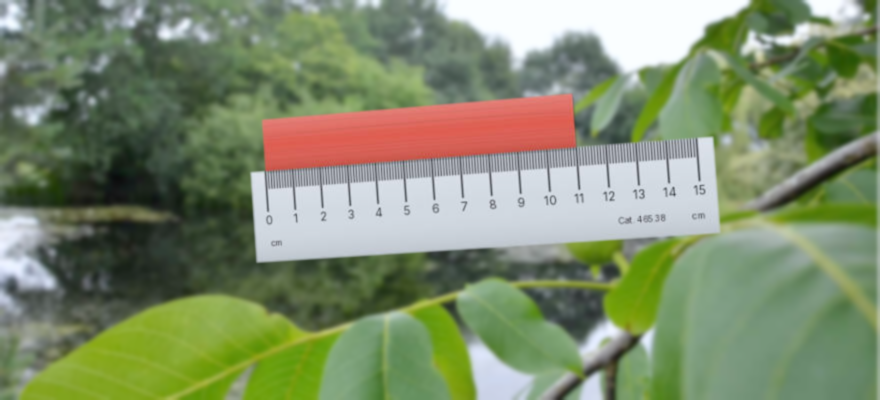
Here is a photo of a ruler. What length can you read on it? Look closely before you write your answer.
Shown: 11 cm
